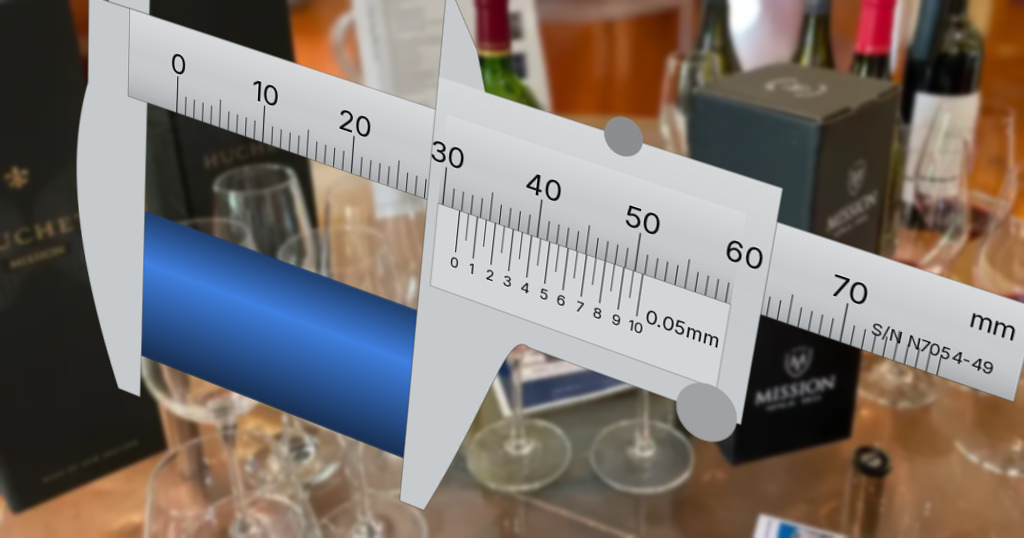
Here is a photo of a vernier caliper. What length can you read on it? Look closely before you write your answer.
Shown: 31.8 mm
